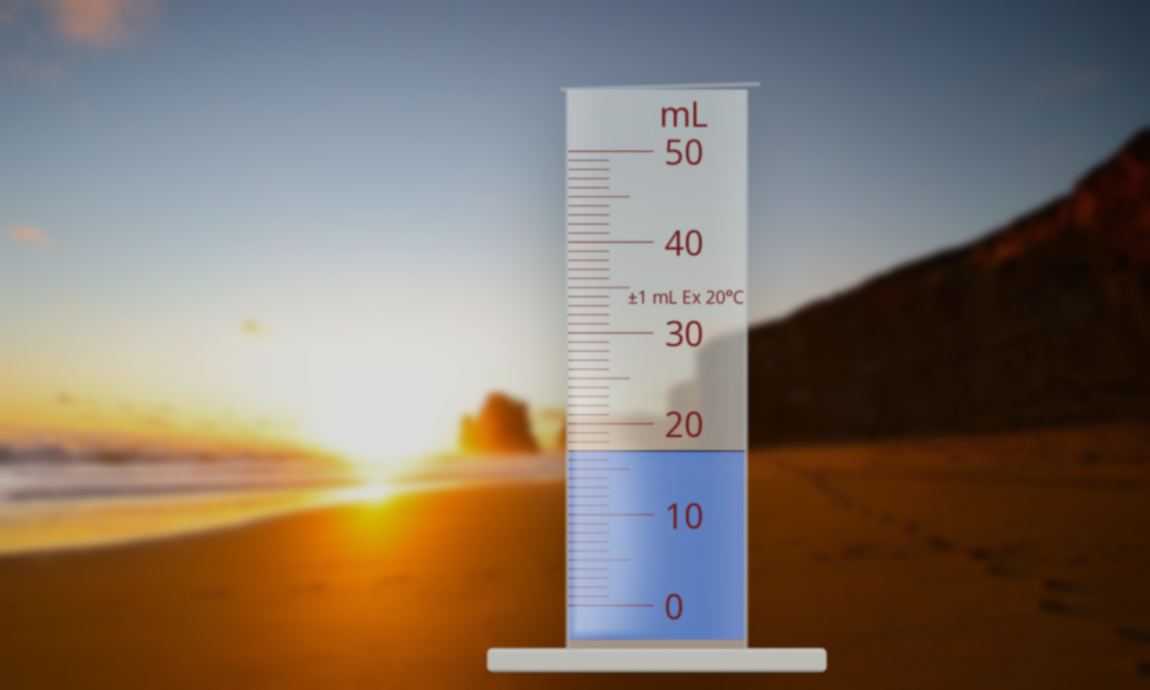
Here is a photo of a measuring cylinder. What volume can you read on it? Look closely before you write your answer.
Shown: 17 mL
